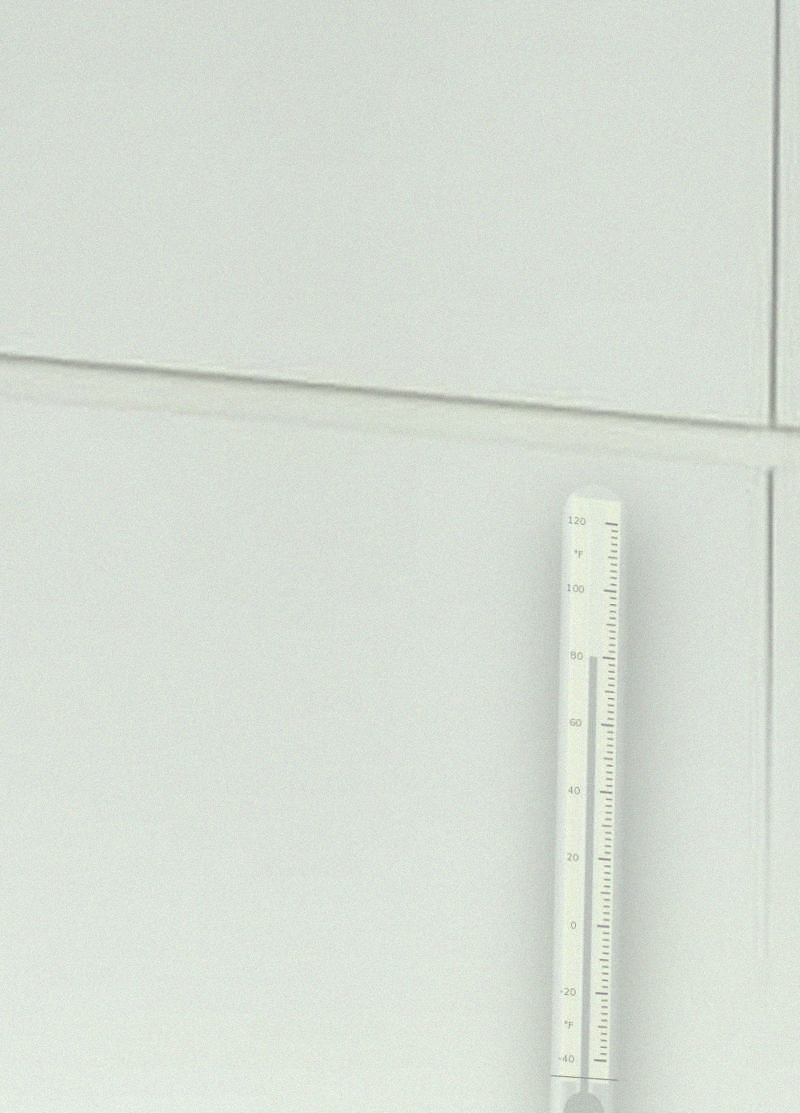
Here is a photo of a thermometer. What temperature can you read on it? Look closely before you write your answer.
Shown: 80 °F
